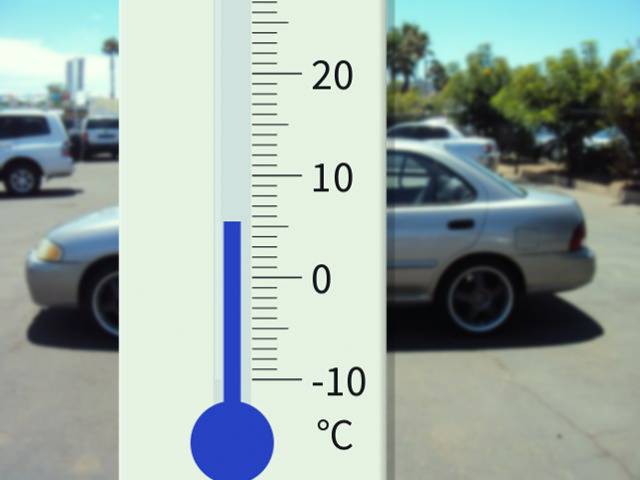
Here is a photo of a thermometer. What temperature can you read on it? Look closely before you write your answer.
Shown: 5.5 °C
